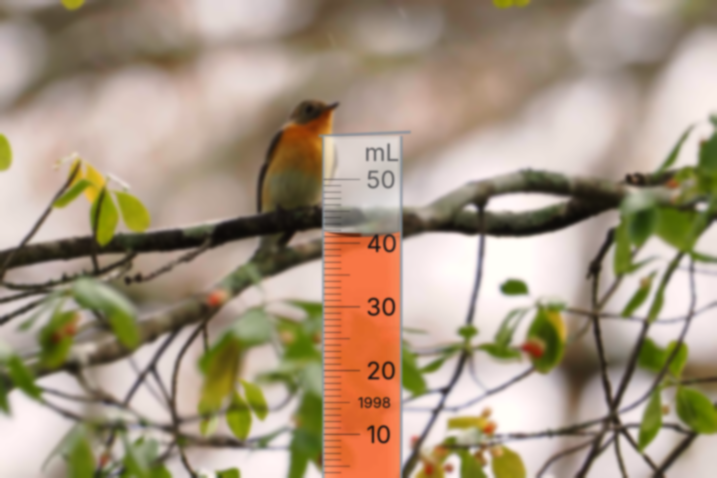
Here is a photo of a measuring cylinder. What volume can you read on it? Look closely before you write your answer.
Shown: 41 mL
